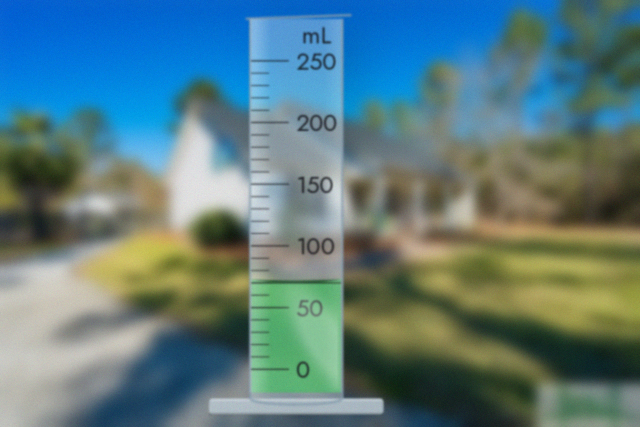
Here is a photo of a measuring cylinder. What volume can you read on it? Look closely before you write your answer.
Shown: 70 mL
